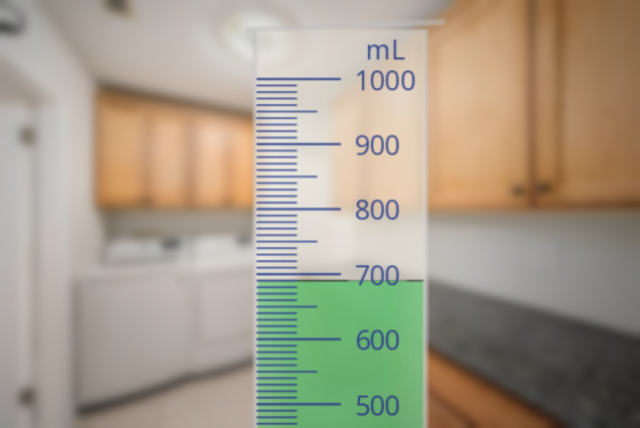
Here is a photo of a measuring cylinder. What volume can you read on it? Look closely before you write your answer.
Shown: 690 mL
